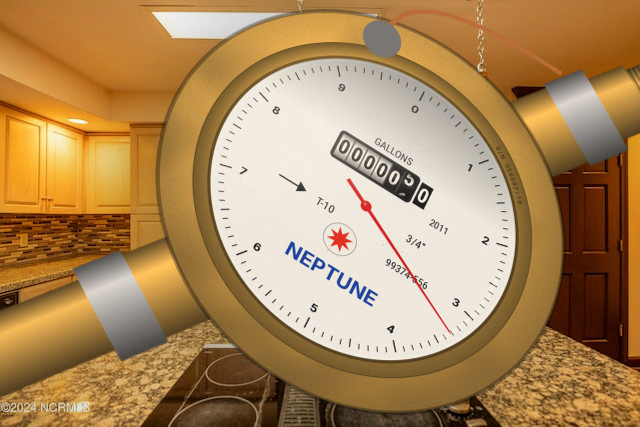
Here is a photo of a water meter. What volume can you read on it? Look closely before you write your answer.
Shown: 53.3 gal
